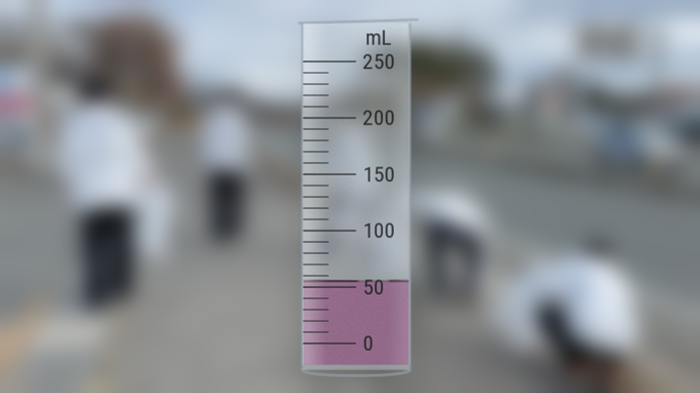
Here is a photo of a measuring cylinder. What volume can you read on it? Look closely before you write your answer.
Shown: 55 mL
